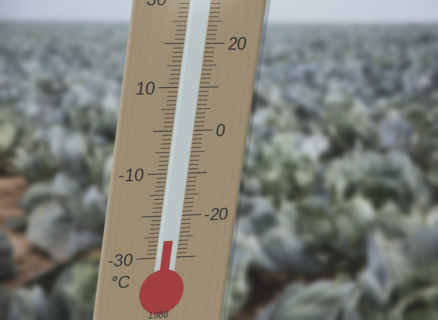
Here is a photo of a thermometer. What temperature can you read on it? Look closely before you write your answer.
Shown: -26 °C
